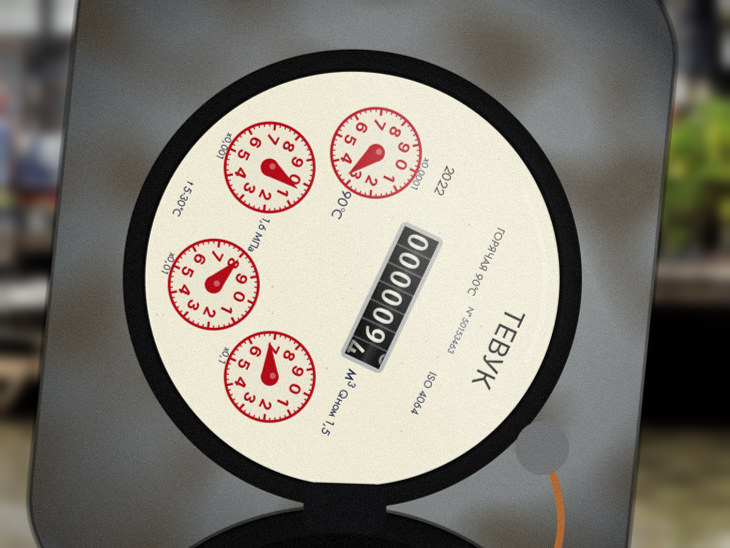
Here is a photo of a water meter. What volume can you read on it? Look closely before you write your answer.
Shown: 93.6803 m³
